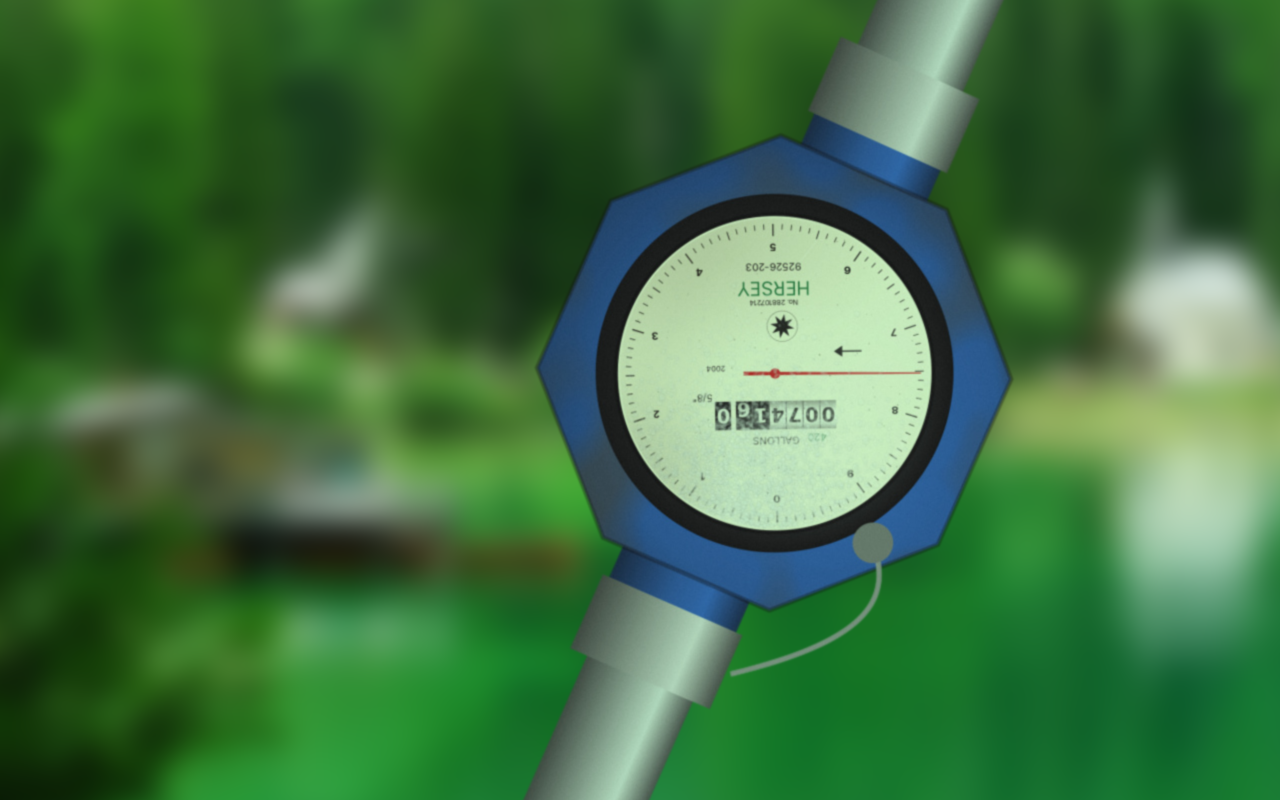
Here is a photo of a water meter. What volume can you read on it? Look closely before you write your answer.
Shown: 74157.5 gal
